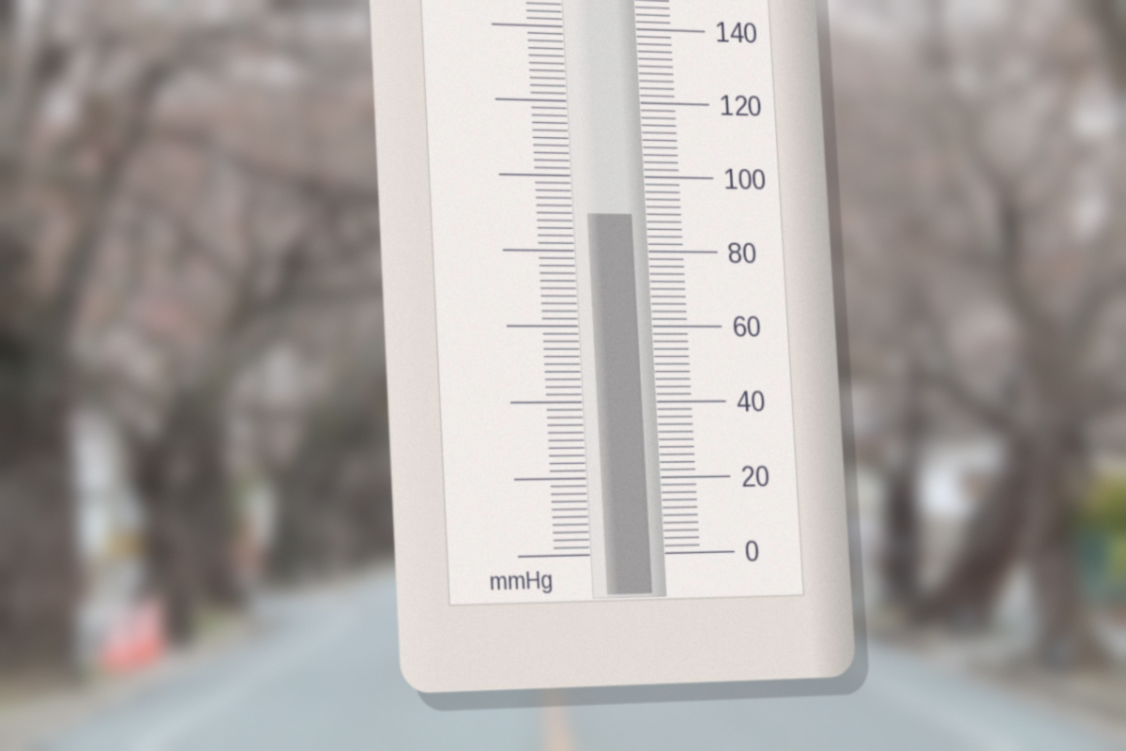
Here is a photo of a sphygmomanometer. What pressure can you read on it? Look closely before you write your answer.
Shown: 90 mmHg
